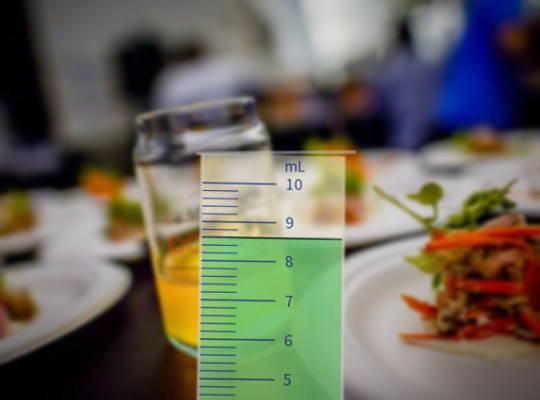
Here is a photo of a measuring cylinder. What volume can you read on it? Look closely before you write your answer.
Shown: 8.6 mL
